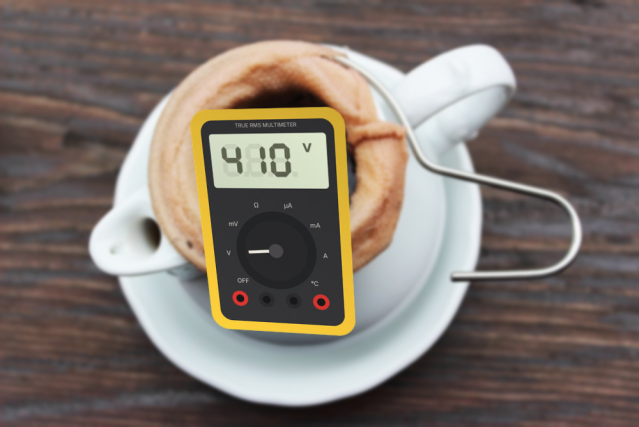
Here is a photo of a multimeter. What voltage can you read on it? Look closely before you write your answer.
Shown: 410 V
